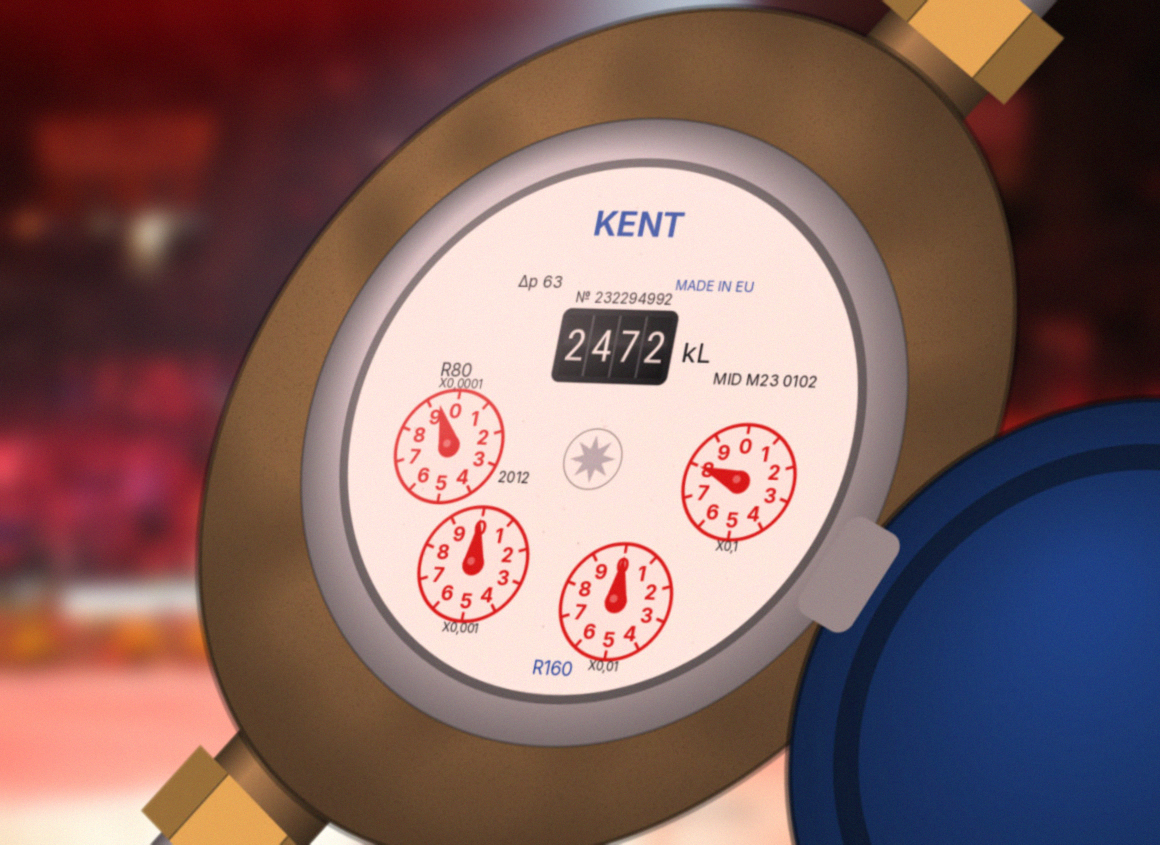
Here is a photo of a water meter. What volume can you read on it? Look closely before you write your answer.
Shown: 2472.7999 kL
